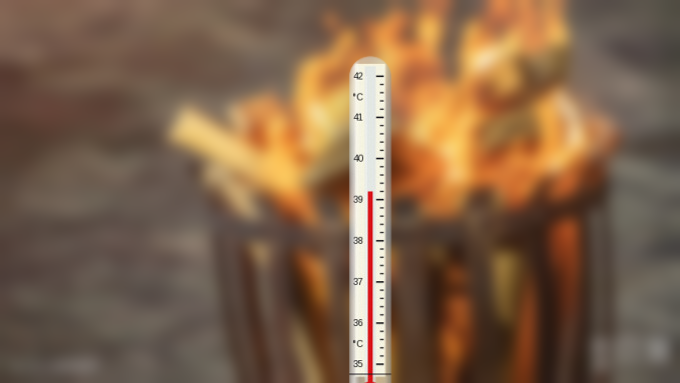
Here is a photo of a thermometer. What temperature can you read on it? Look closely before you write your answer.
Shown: 39.2 °C
